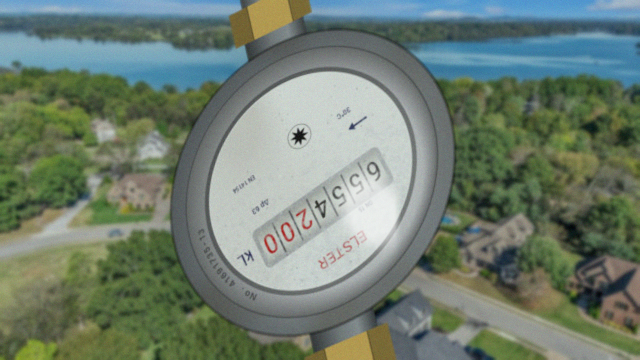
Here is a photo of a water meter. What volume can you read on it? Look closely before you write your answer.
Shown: 6554.200 kL
